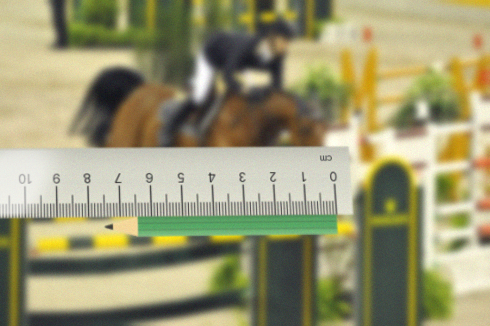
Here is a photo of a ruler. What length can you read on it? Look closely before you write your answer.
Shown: 7.5 cm
